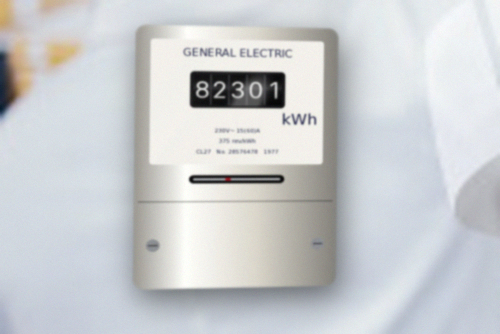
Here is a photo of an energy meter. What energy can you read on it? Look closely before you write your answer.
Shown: 82301 kWh
